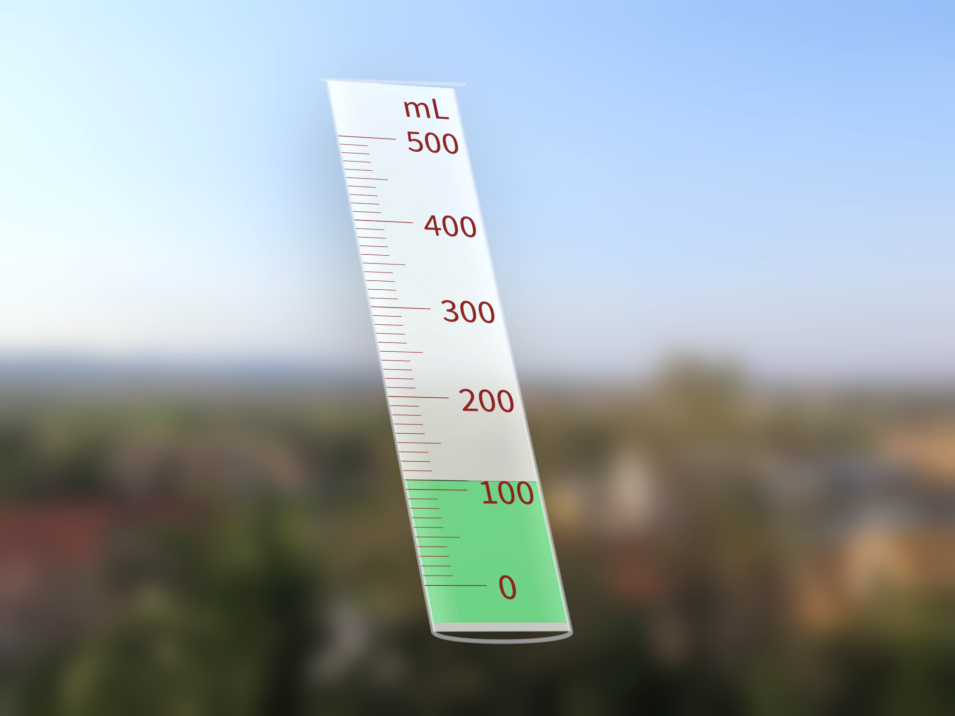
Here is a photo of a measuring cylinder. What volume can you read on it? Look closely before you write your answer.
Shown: 110 mL
